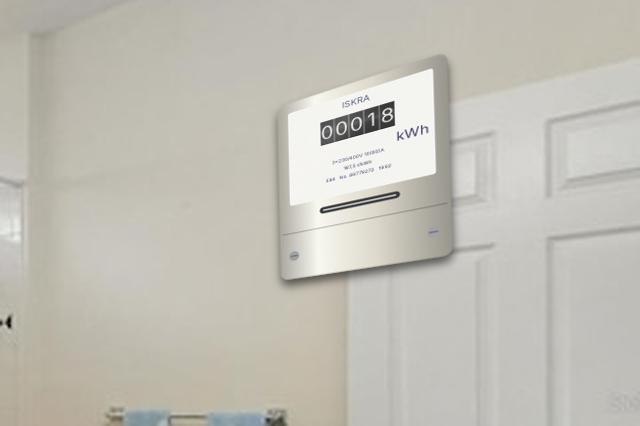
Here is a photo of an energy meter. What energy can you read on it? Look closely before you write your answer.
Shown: 18 kWh
